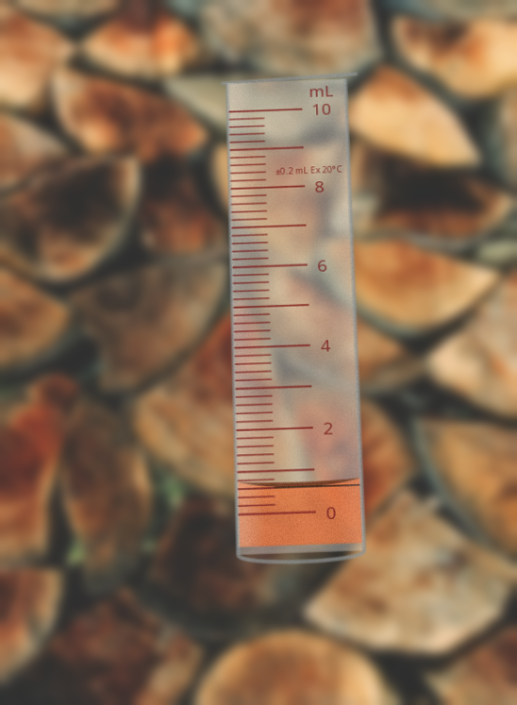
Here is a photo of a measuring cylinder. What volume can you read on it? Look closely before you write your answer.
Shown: 0.6 mL
